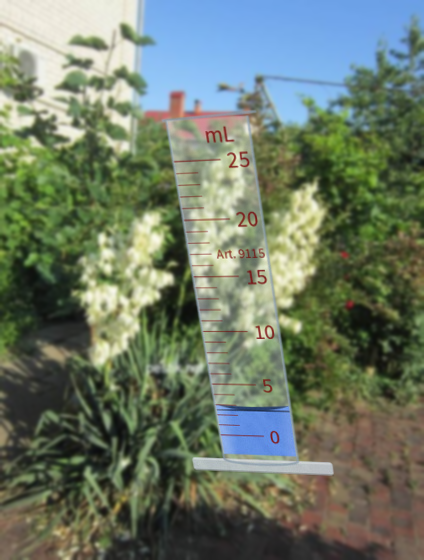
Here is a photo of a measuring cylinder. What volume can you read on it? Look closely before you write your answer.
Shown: 2.5 mL
